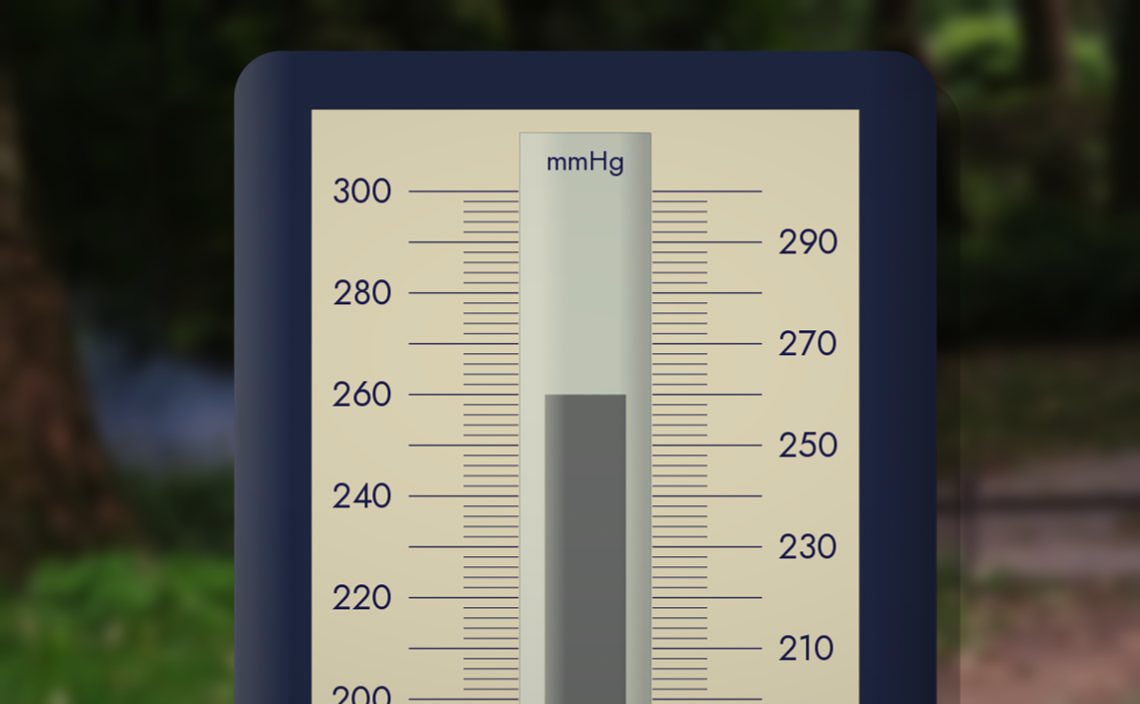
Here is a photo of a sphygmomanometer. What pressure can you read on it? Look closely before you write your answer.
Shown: 260 mmHg
